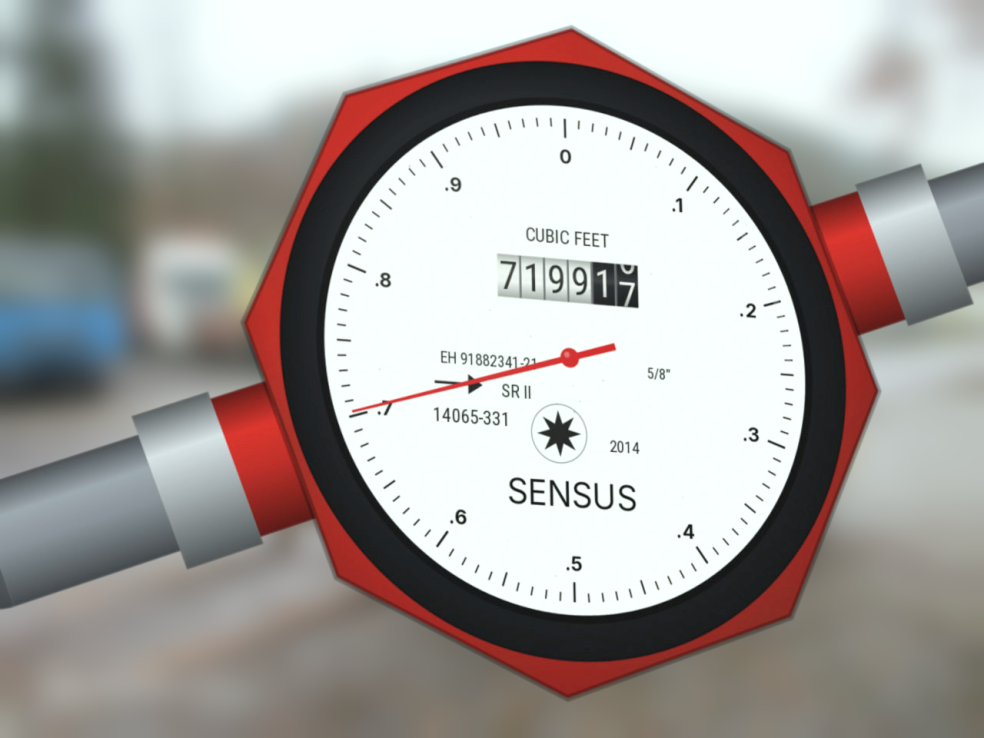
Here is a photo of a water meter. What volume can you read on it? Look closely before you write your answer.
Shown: 719916.70 ft³
